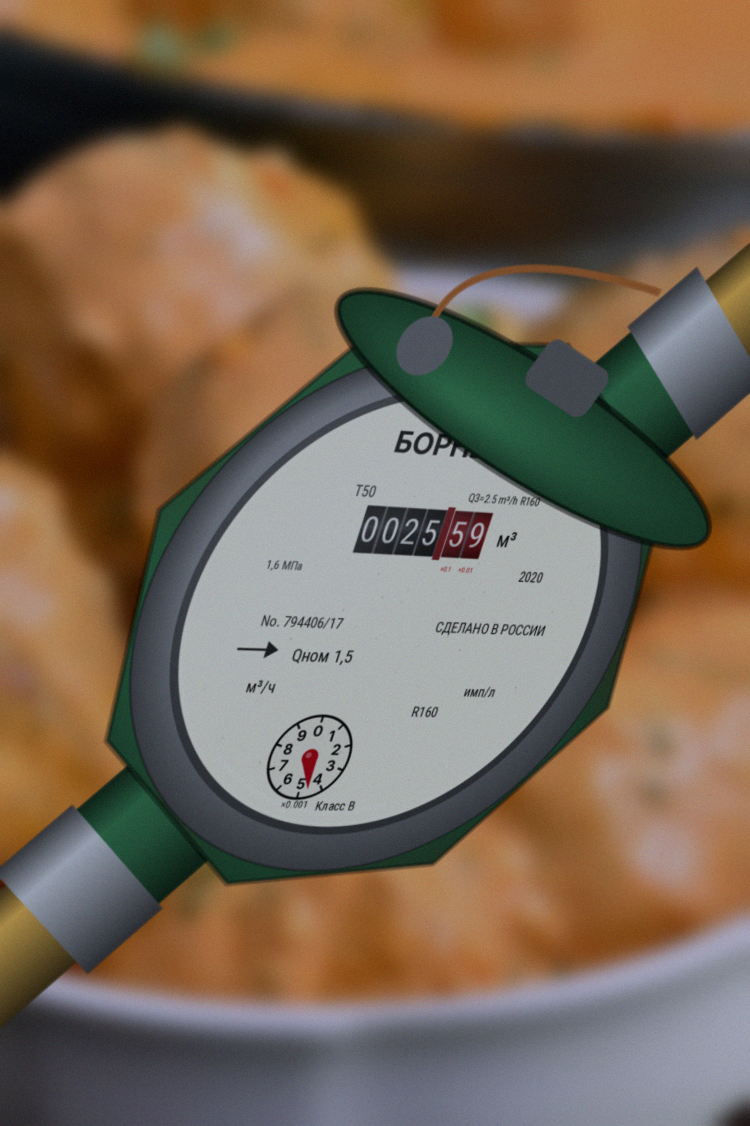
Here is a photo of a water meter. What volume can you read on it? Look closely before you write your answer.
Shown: 25.594 m³
